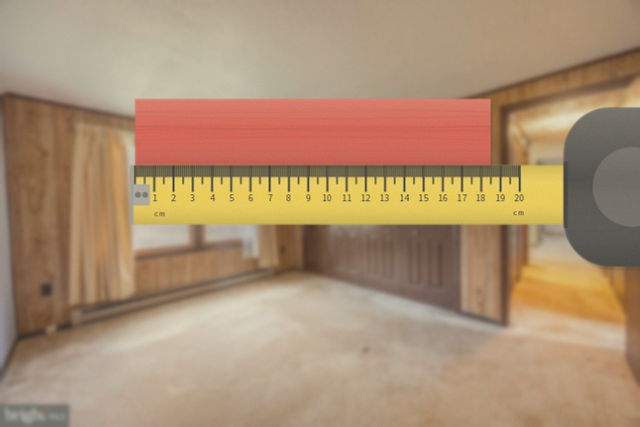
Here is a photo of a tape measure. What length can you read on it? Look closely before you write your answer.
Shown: 18.5 cm
